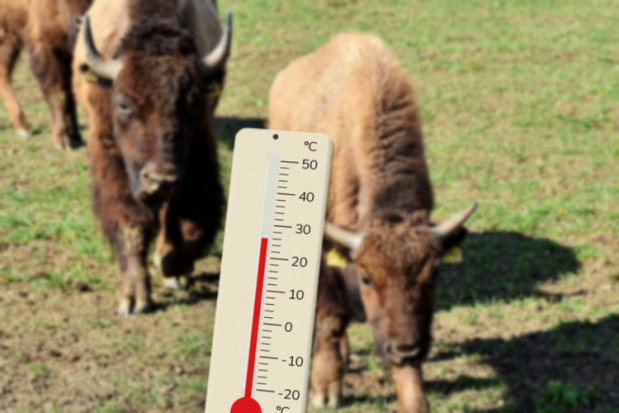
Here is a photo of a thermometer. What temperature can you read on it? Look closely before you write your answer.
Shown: 26 °C
